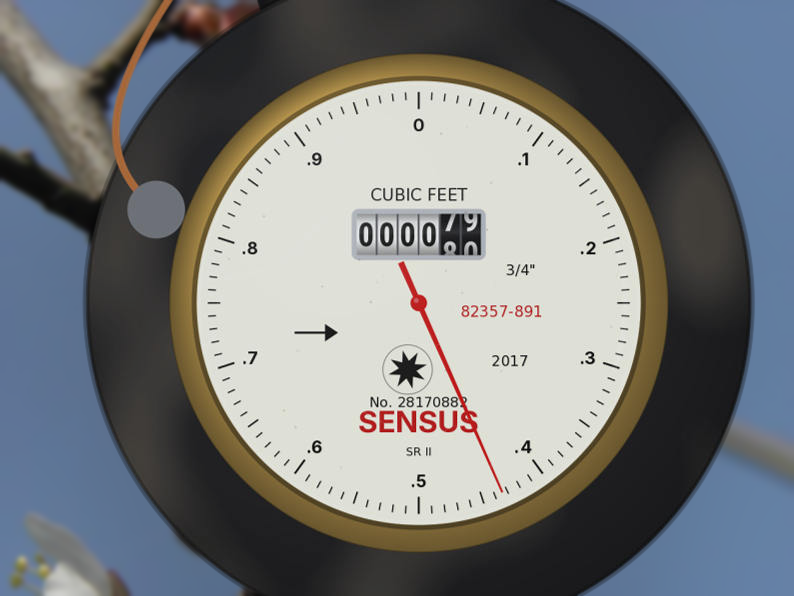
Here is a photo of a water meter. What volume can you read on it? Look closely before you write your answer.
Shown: 79.43 ft³
